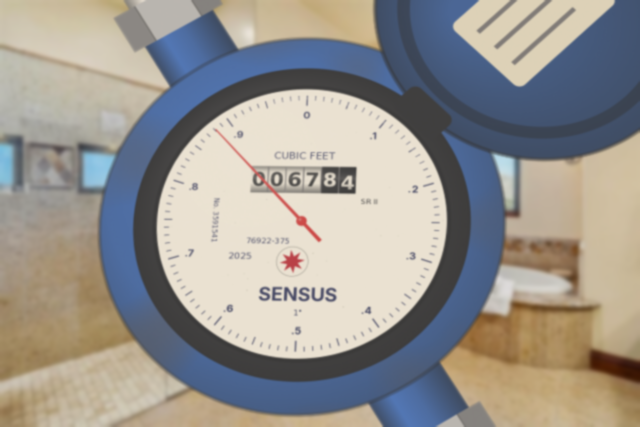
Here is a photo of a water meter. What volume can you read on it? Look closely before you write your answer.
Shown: 6783.88 ft³
